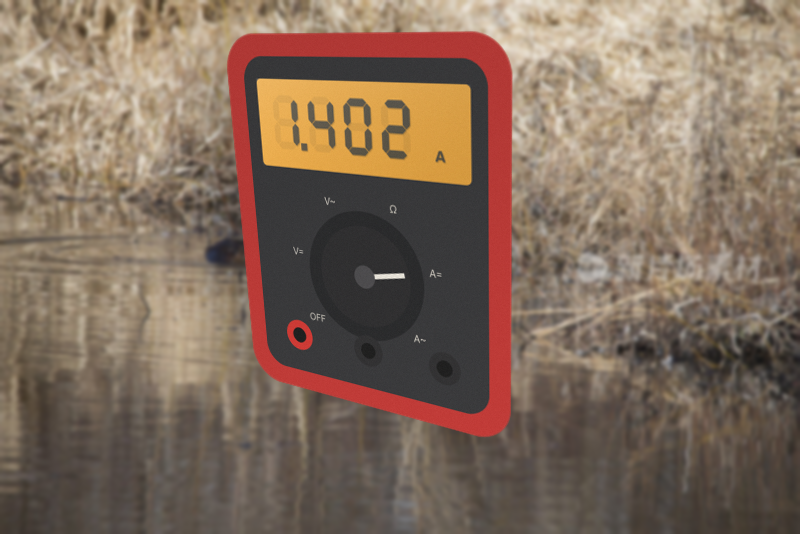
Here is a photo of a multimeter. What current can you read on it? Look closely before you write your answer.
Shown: 1.402 A
